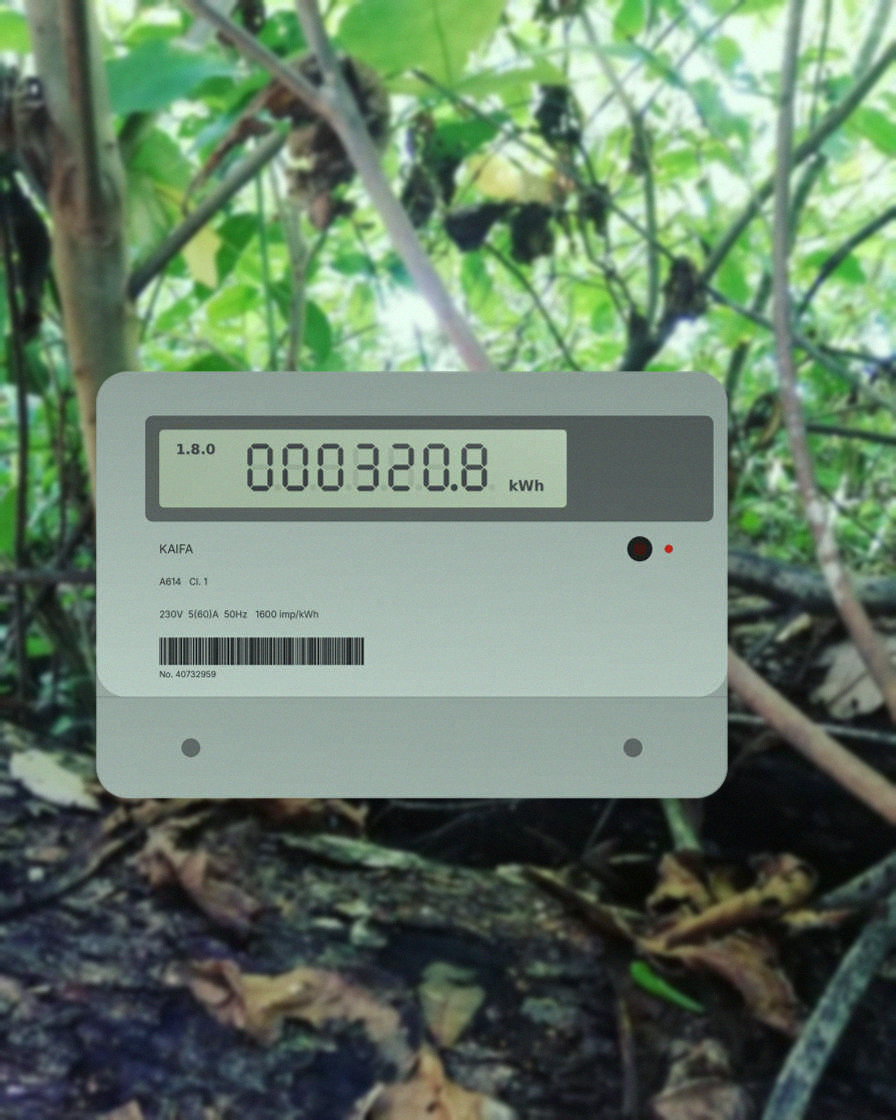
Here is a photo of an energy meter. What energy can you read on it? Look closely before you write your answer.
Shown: 320.8 kWh
